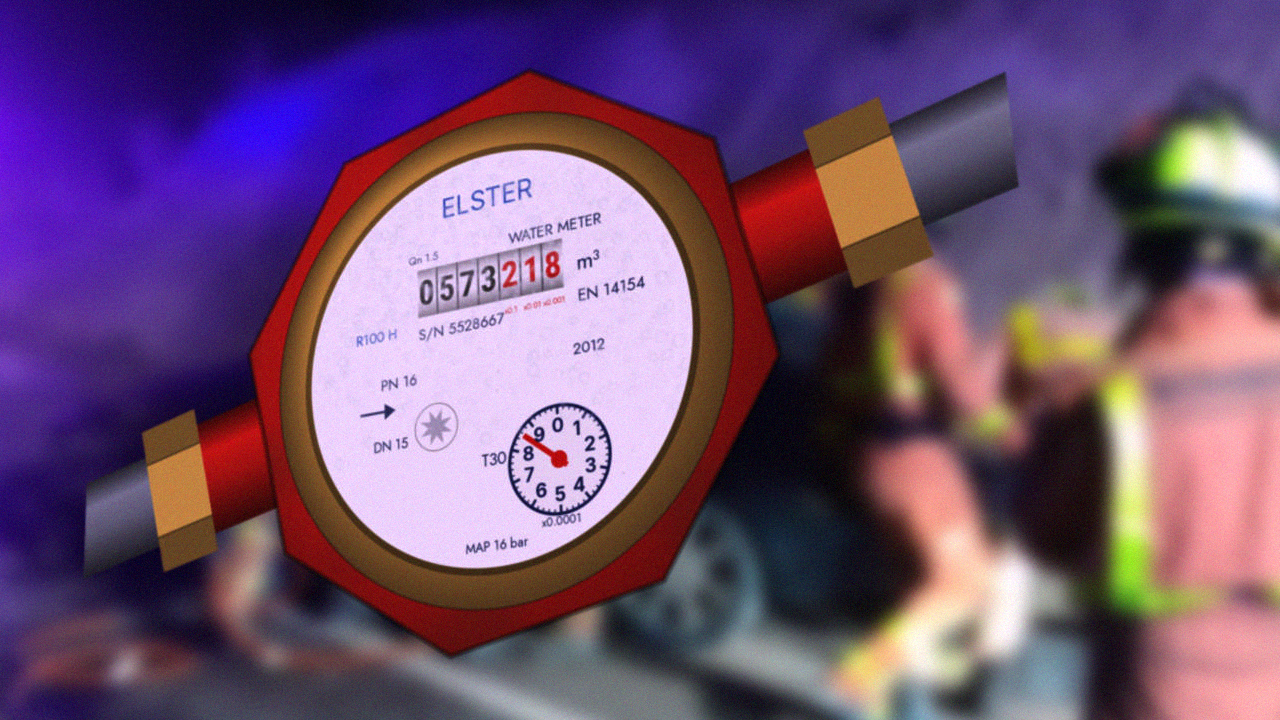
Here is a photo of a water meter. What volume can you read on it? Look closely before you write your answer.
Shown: 573.2188 m³
